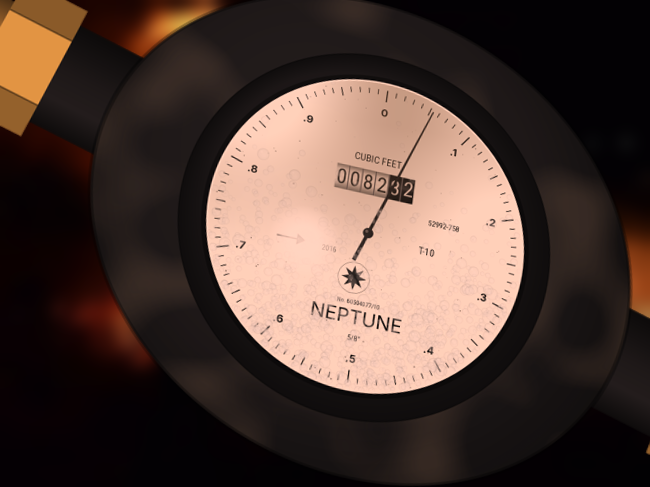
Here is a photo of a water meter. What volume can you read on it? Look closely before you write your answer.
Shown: 8282.05 ft³
